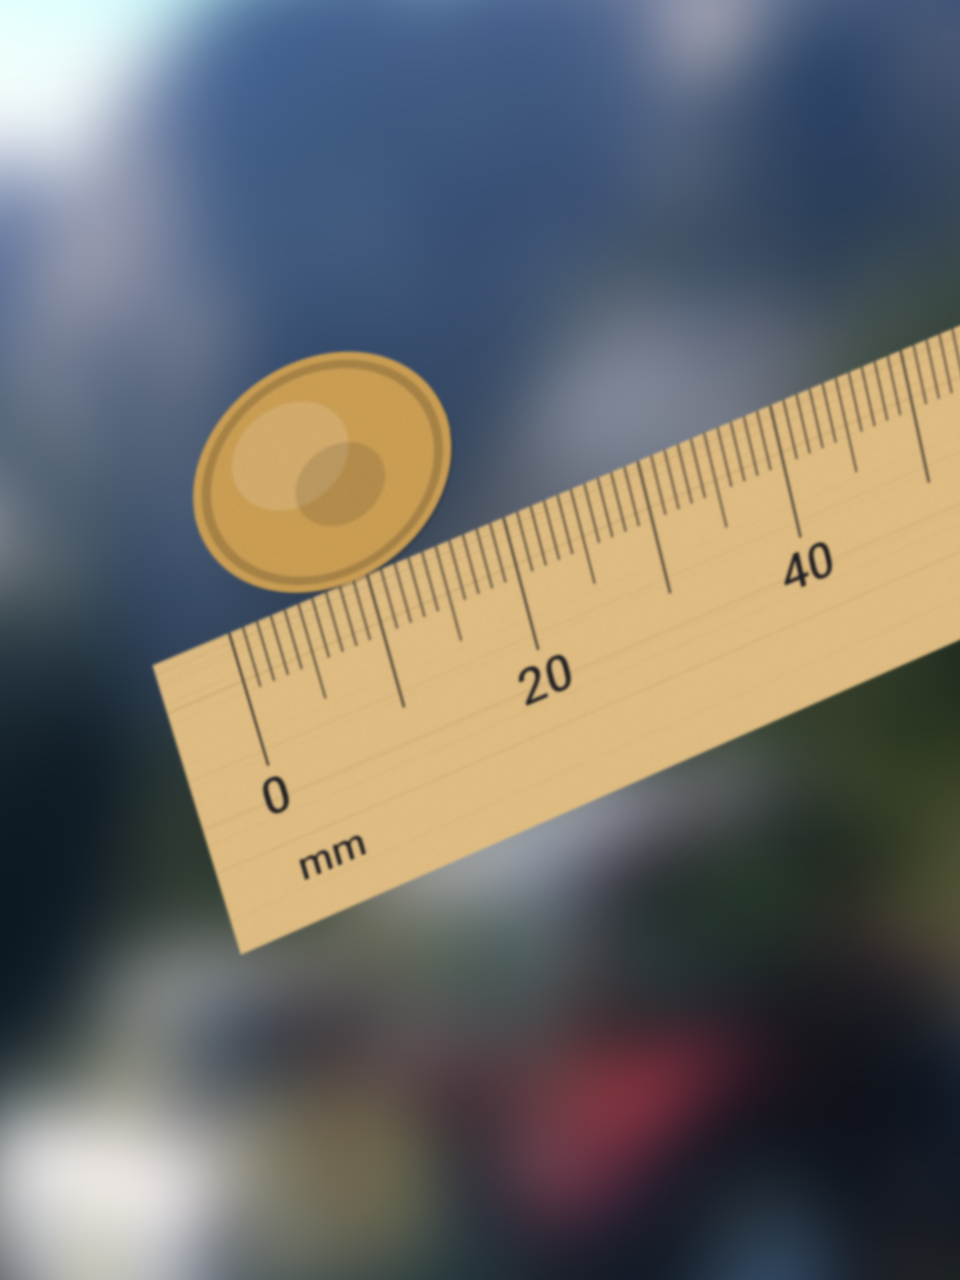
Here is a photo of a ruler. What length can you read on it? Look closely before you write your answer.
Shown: 18 mm
